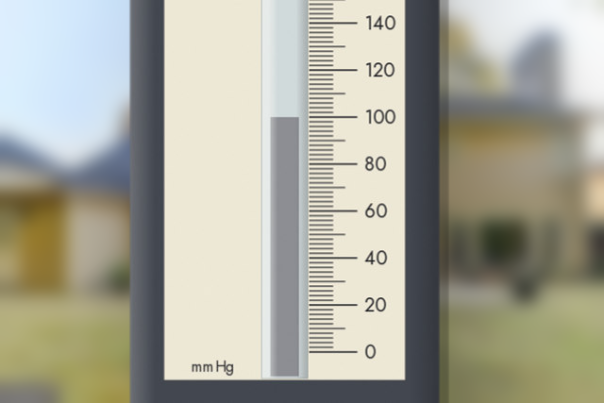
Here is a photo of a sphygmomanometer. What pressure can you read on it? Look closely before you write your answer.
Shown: 100 mmHg
